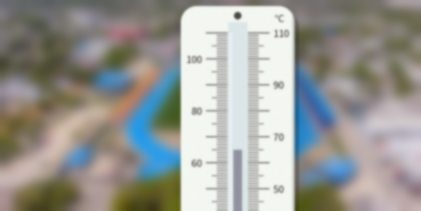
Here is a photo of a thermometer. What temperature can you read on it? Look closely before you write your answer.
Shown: 65 °C
